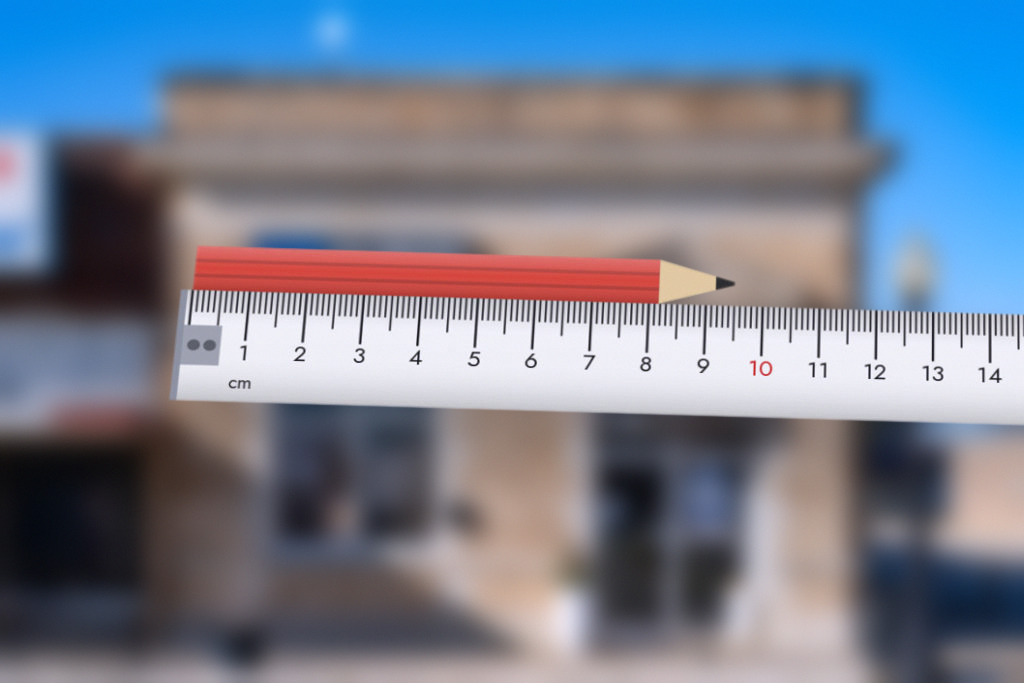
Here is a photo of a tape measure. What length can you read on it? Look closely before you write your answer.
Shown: 9.5 cm
